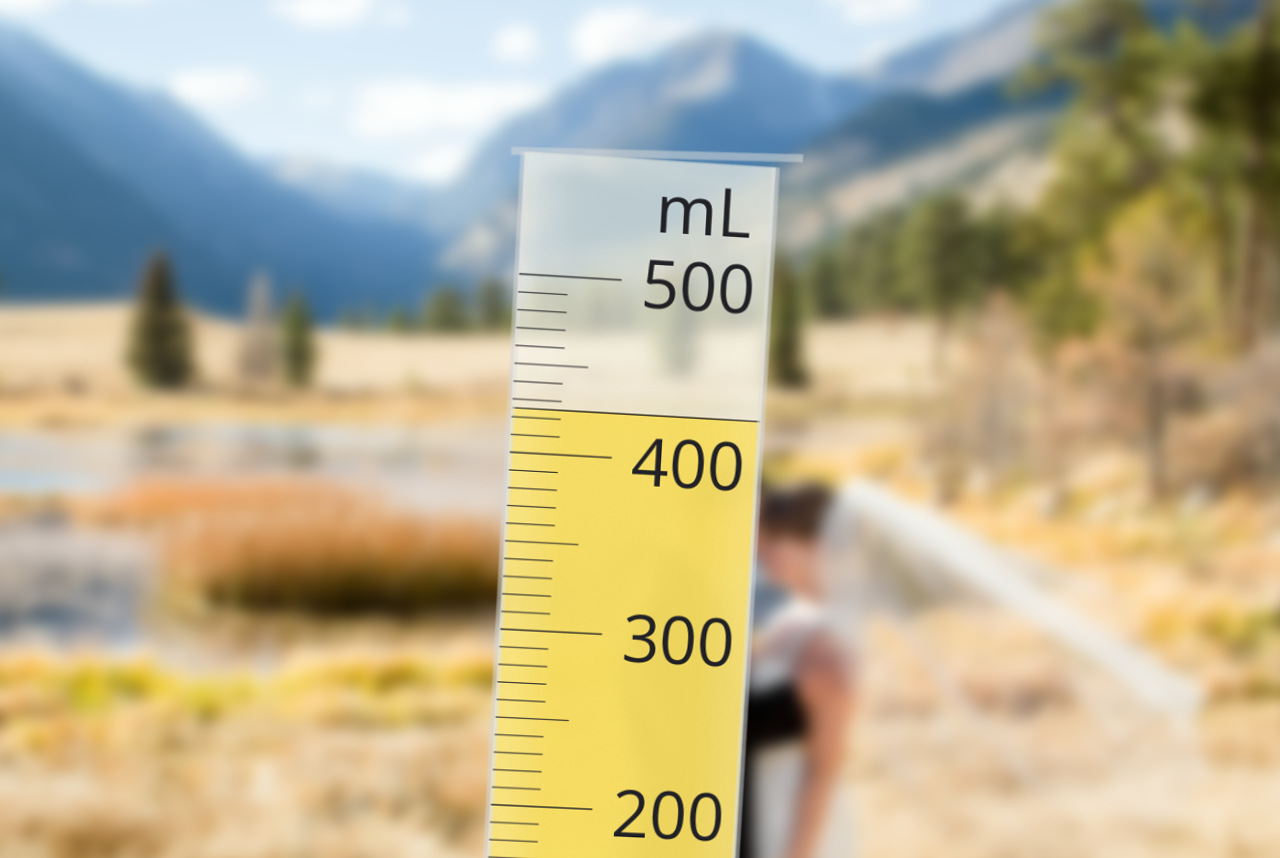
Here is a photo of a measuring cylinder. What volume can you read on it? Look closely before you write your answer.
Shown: 425 mL
